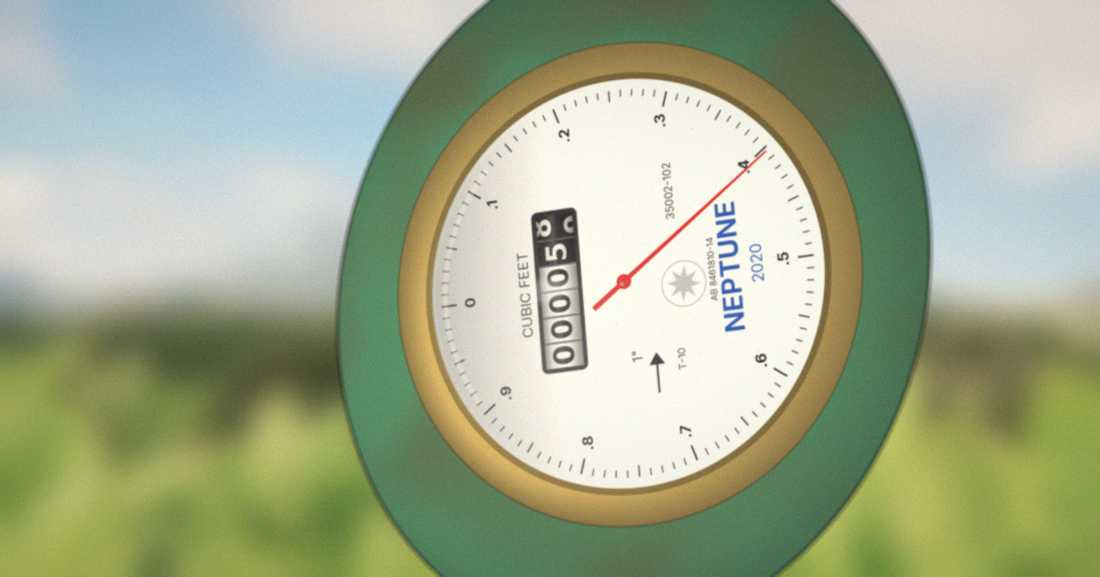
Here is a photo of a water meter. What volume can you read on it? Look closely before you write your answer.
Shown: 58.40 ft³
